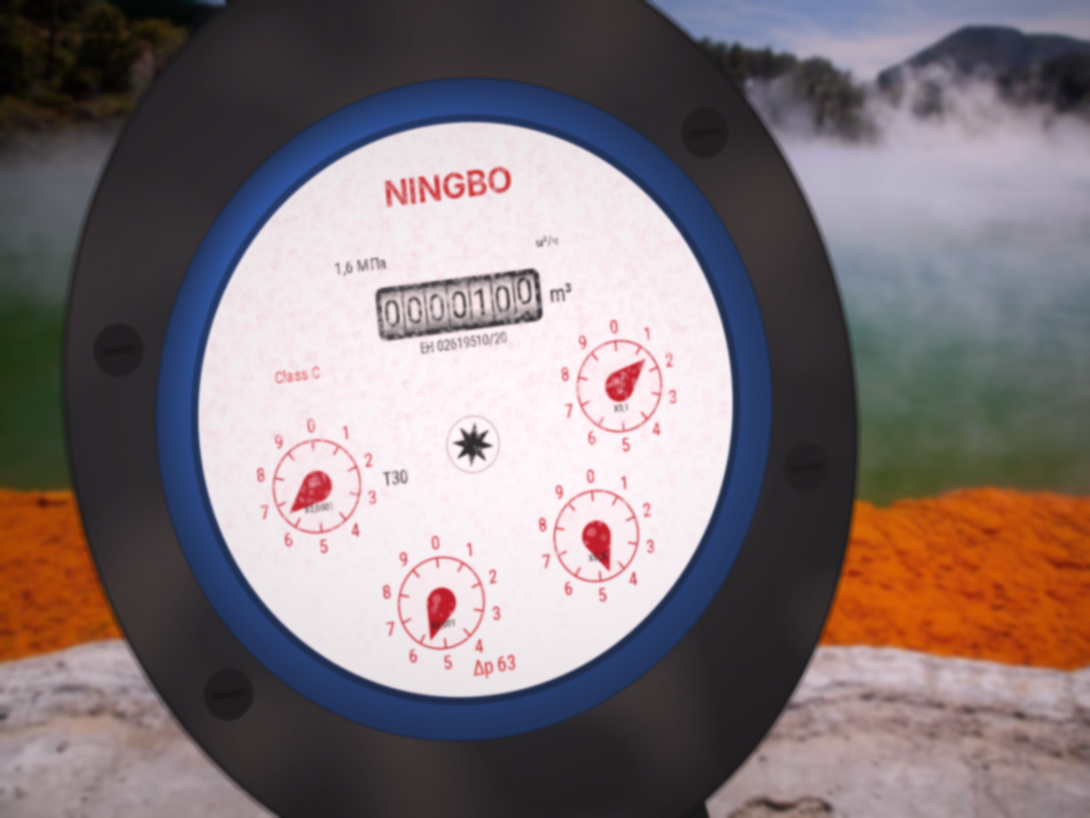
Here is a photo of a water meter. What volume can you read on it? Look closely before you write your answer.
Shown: 100.1456 m³
